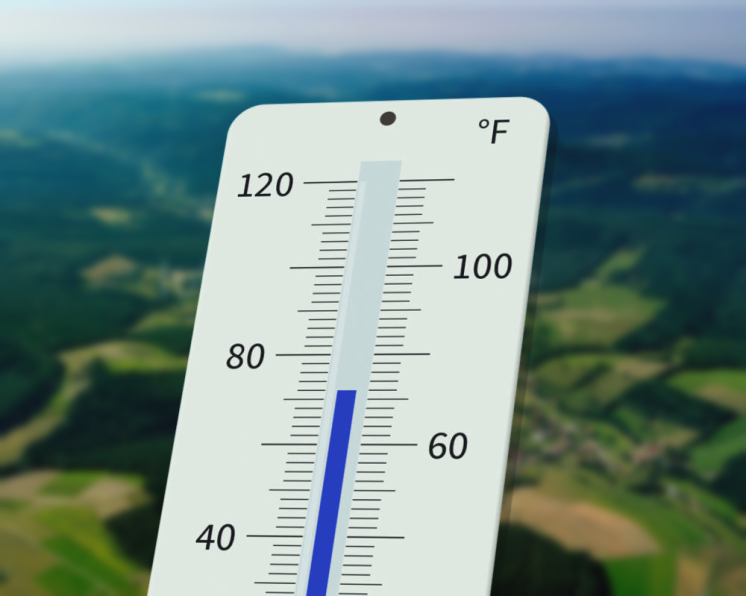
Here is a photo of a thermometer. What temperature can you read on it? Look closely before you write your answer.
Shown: 72 °F
